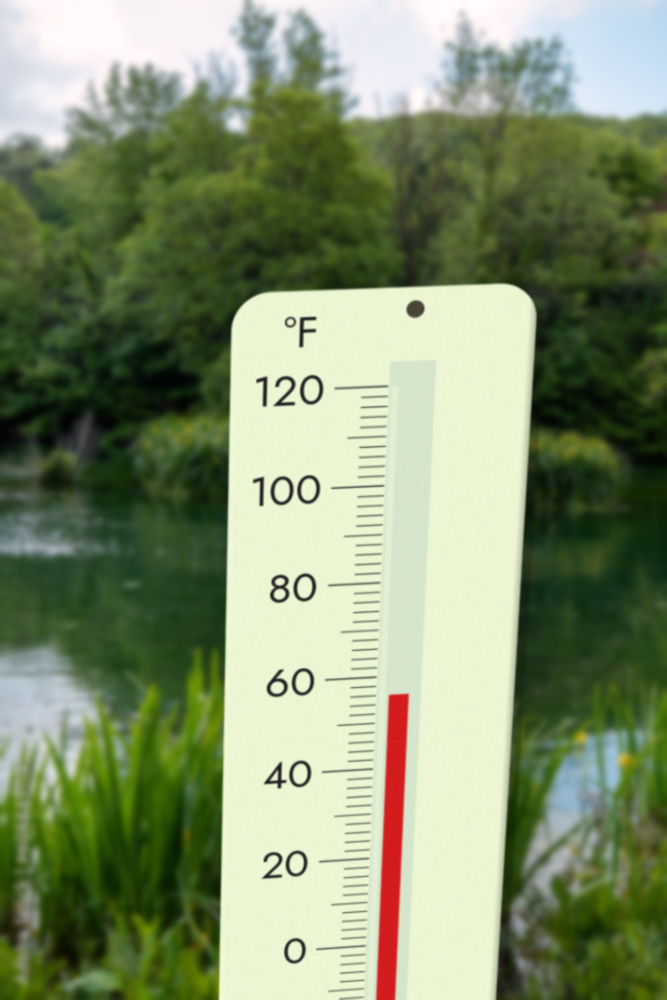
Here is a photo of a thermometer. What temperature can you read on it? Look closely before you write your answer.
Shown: 56 °F
